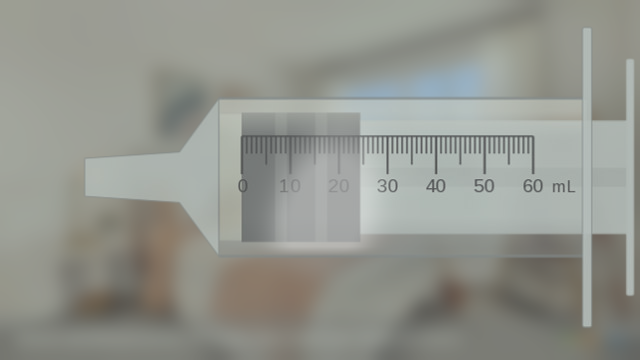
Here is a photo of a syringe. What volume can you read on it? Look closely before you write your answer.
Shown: 0 mL
